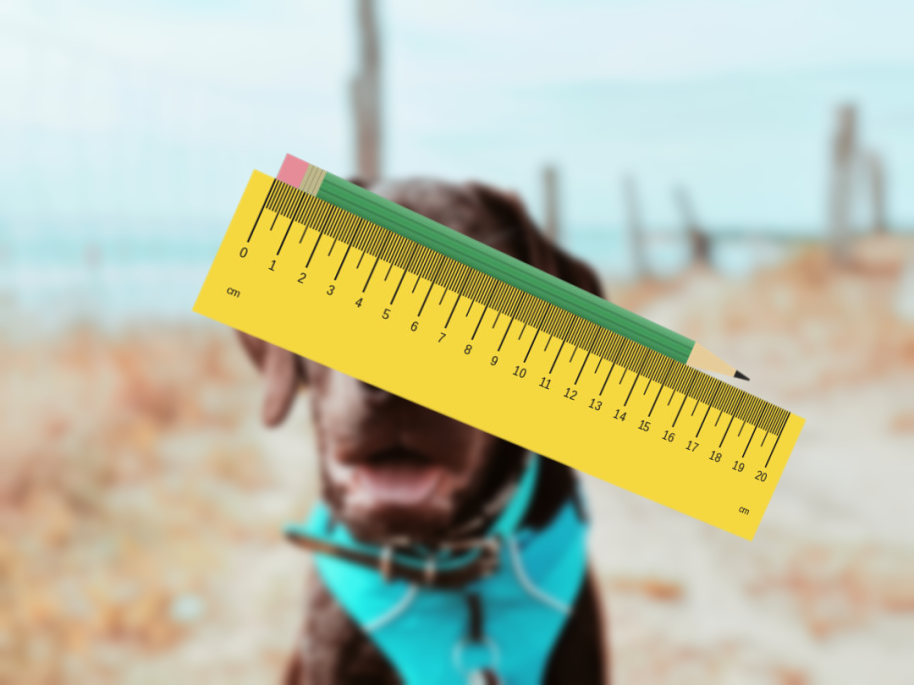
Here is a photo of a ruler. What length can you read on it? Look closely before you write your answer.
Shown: 18 cm
